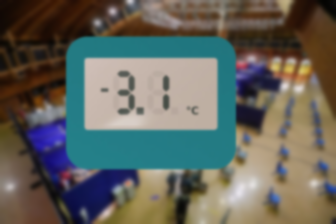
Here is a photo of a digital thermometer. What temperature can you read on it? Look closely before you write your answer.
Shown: -3.1 °C
